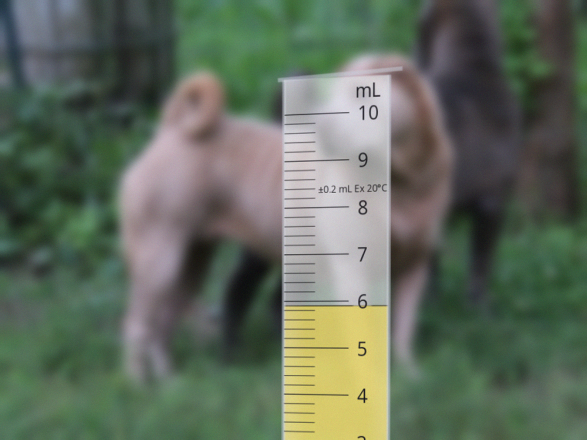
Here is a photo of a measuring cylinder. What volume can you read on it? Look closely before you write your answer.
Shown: 5.9 mL
